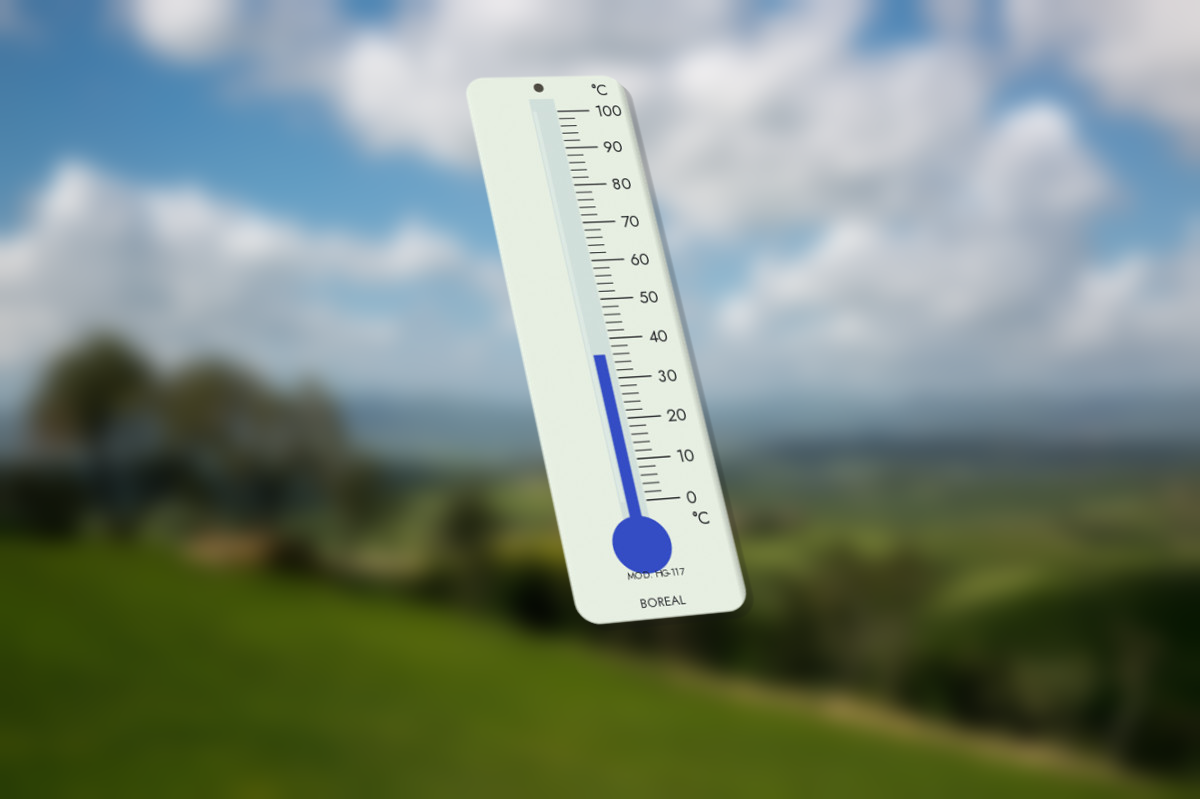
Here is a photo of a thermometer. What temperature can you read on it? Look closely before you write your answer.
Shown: 36 °C
